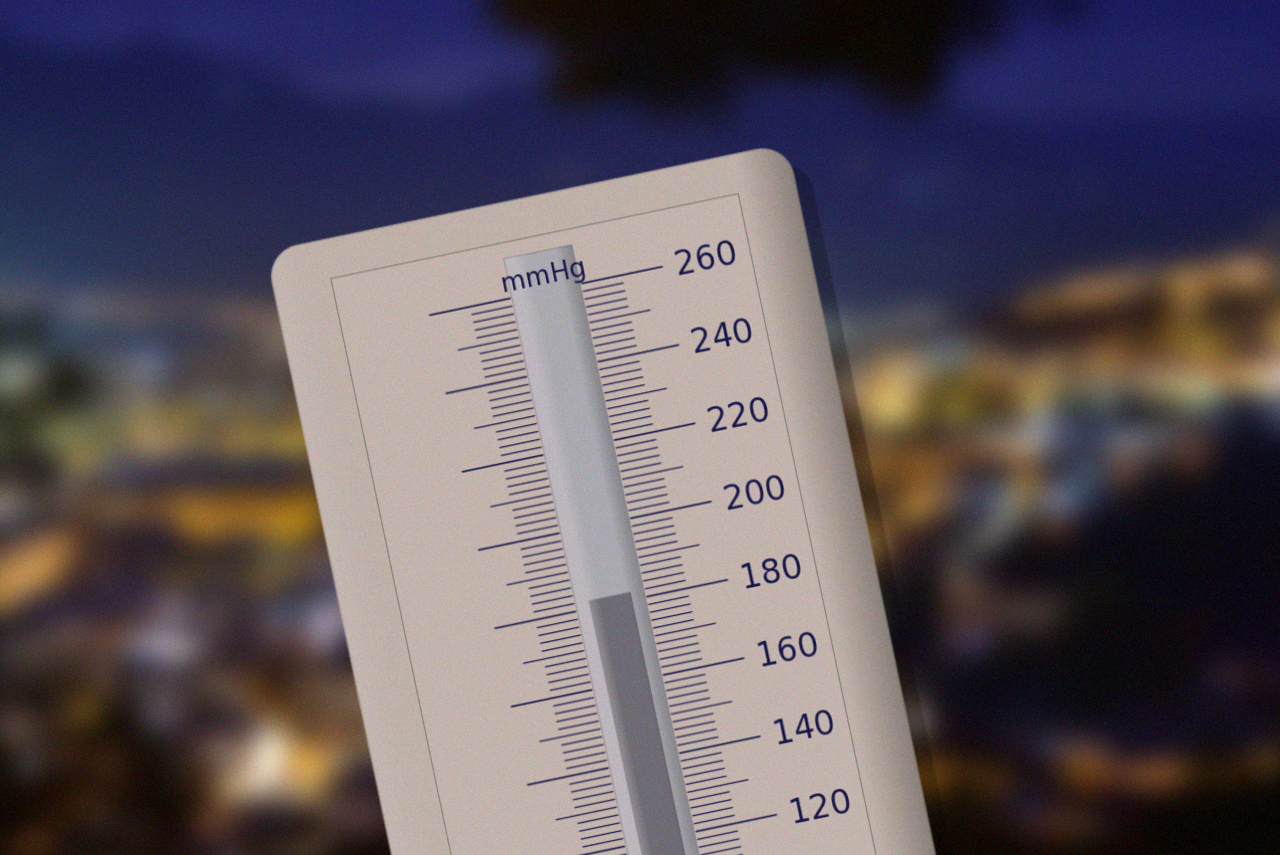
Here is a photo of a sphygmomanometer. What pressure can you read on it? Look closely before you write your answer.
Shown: 182 mmHg
